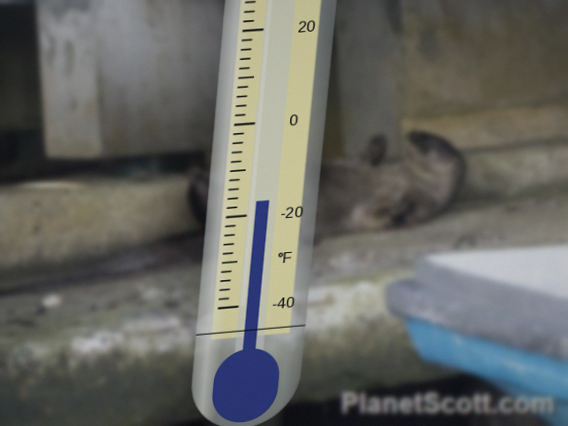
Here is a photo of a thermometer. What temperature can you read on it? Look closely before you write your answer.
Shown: -17 °F
